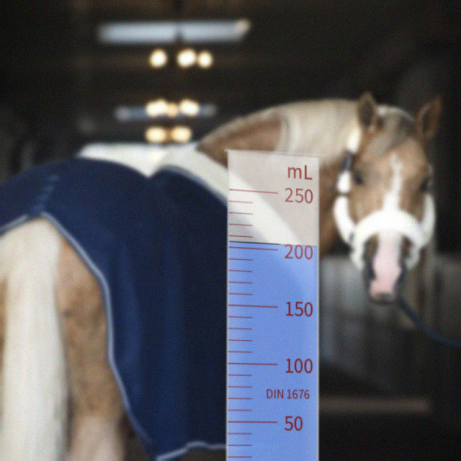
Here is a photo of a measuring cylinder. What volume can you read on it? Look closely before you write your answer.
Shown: 205 mL
